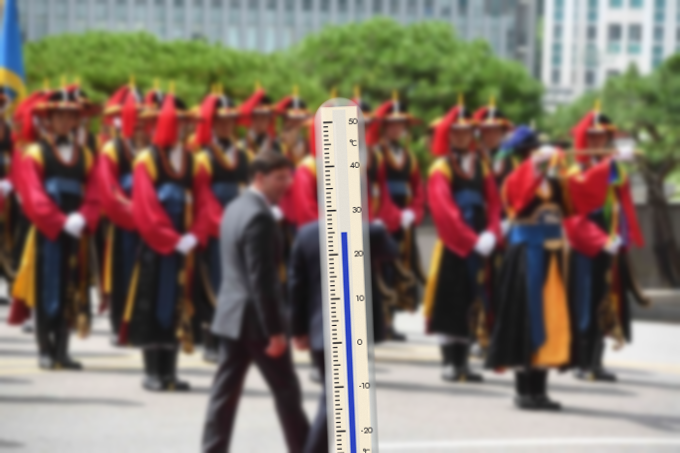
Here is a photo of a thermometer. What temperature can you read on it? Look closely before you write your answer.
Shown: 25 °C
